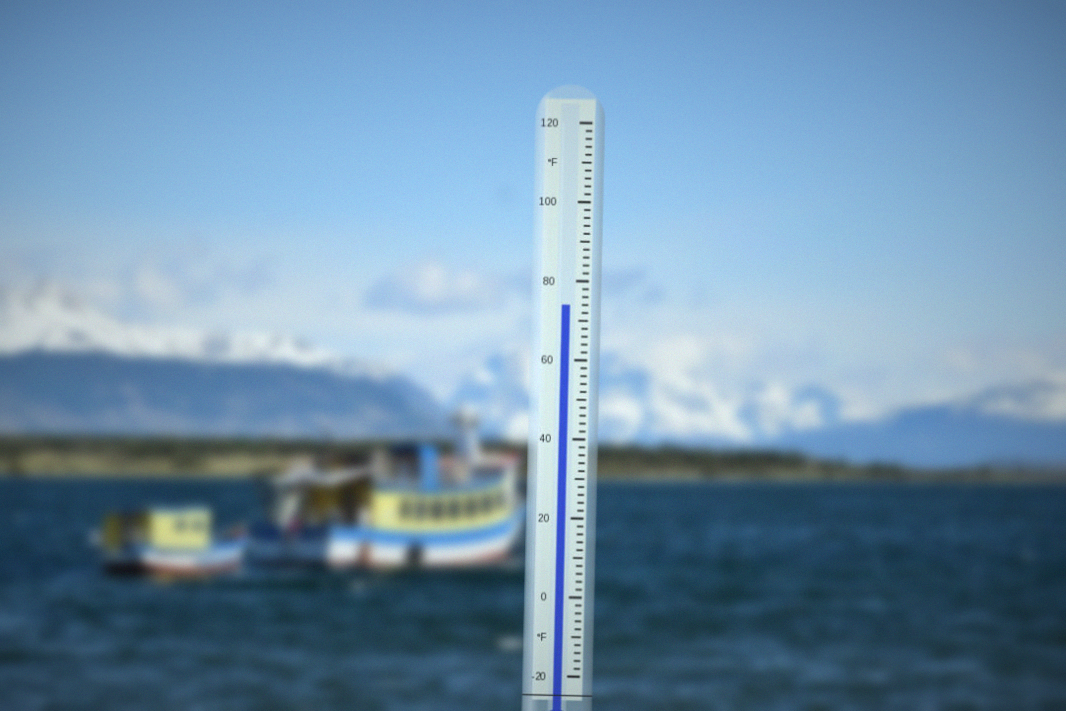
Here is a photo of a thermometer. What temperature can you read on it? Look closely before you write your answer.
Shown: 74 °F
